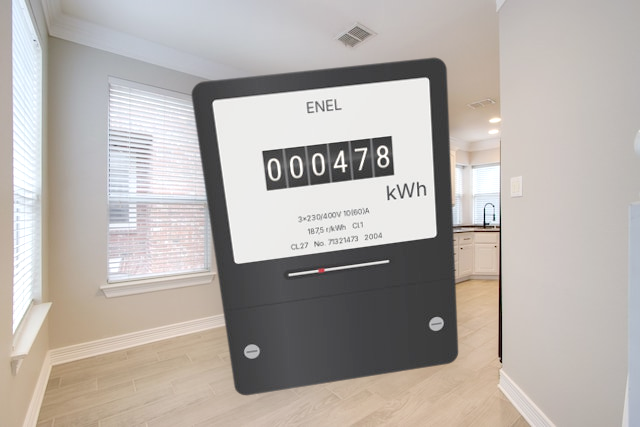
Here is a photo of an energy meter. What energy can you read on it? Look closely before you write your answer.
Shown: 478 kWh
